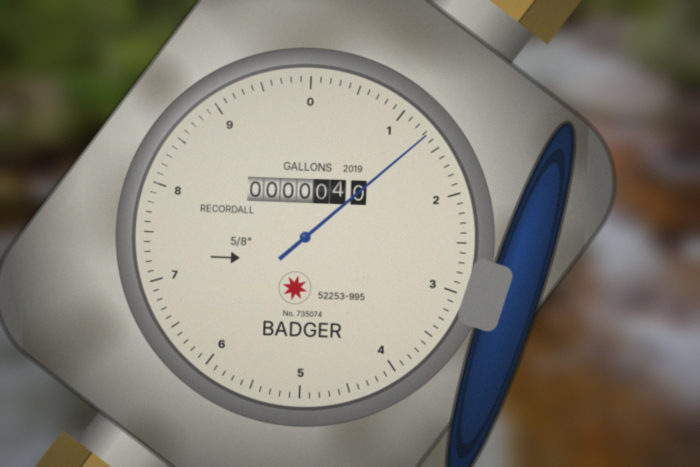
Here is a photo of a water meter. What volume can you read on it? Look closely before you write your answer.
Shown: 41.3 gal
